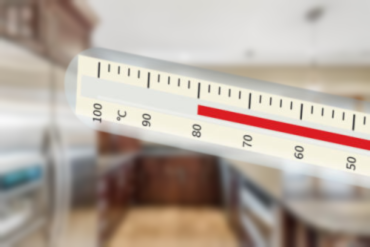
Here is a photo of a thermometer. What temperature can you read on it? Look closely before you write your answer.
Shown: 80 °C
